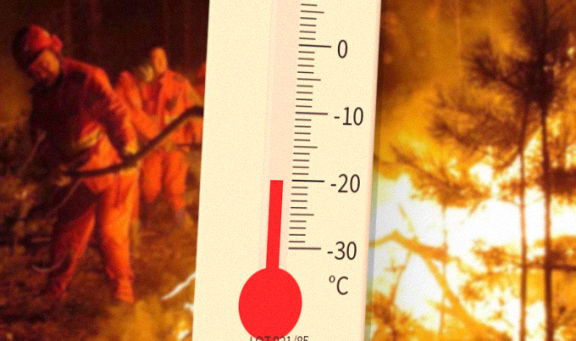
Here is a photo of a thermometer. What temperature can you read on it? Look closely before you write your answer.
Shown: -20 °C
